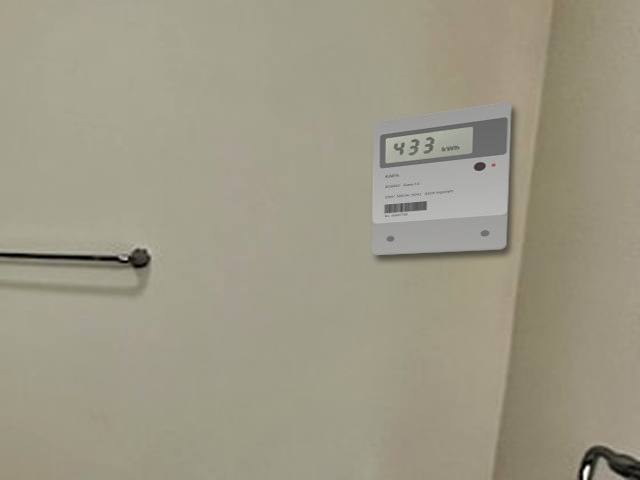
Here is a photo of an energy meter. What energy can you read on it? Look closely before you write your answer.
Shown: 433 kWh
